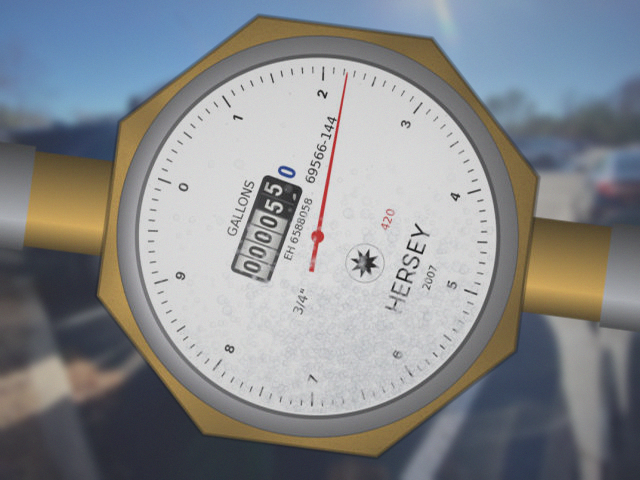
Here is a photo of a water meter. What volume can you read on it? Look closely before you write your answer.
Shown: 552.2 gal
